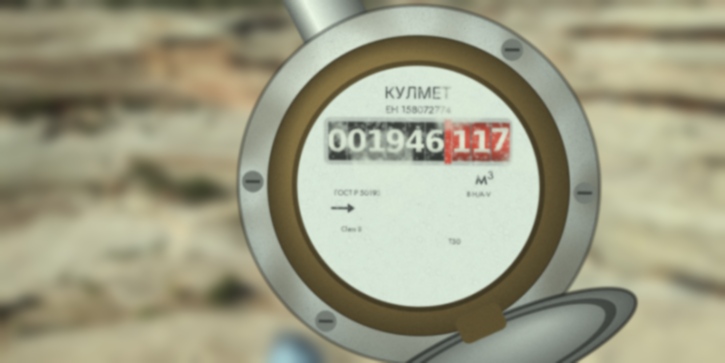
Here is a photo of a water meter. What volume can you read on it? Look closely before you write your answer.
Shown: 1946.117 m³
